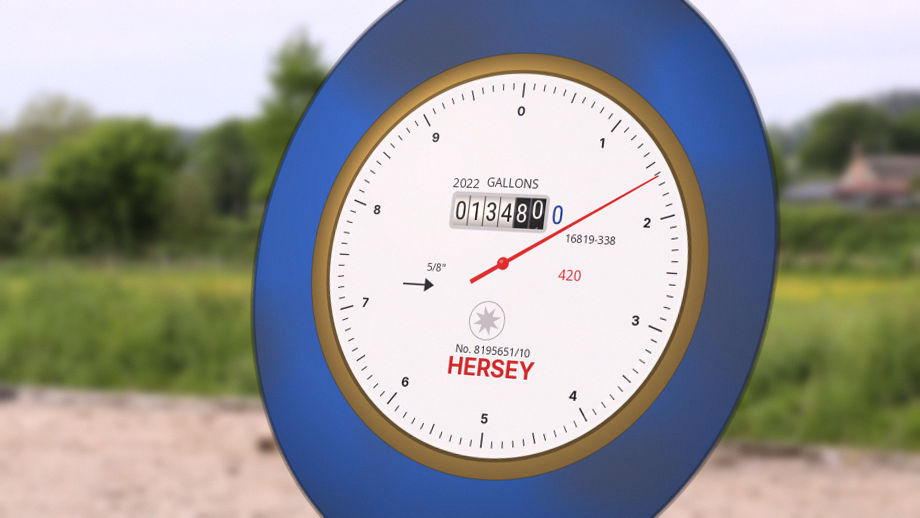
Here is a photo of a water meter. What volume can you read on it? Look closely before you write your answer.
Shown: 134801.6 gal
